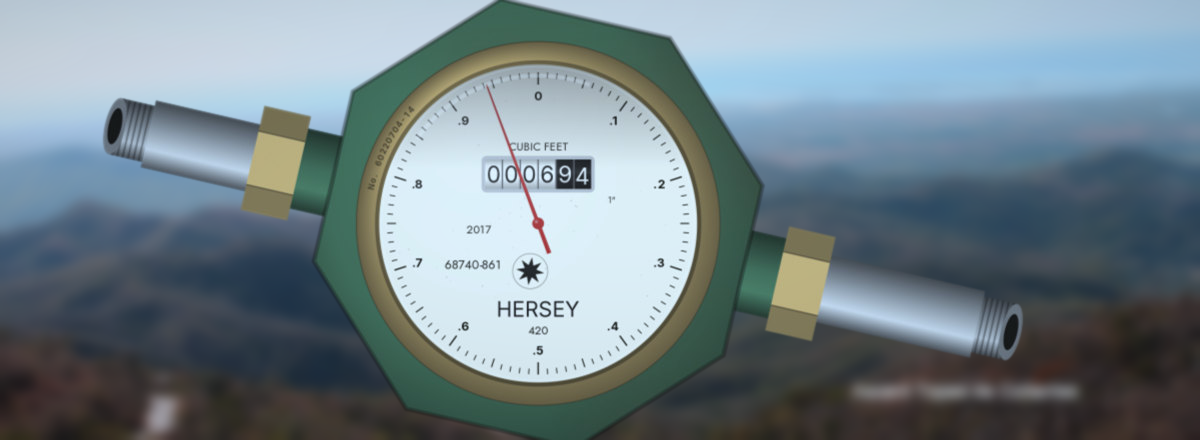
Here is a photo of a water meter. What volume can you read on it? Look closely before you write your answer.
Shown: 693.94 ft³
